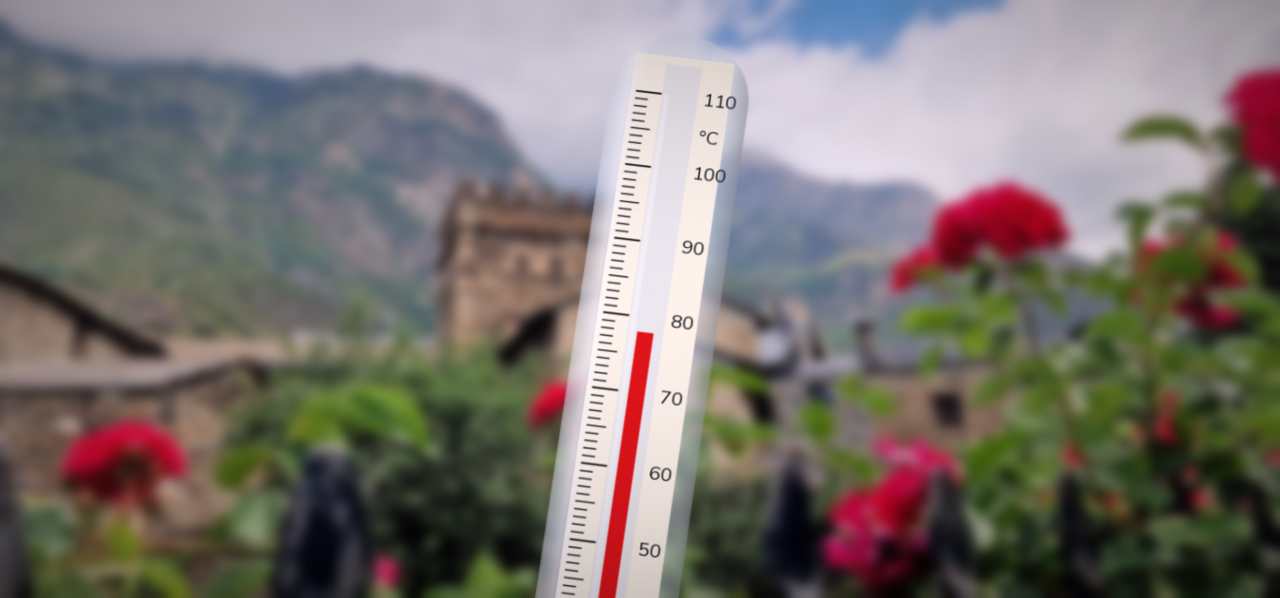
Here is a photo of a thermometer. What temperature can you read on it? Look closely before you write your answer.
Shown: 78 °C
